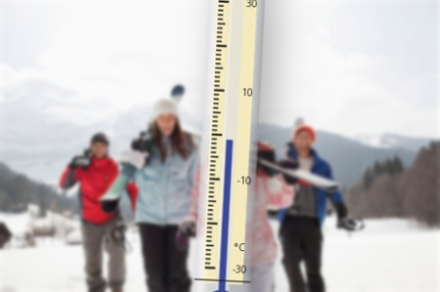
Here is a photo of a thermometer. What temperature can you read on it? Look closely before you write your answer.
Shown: -1 °C
